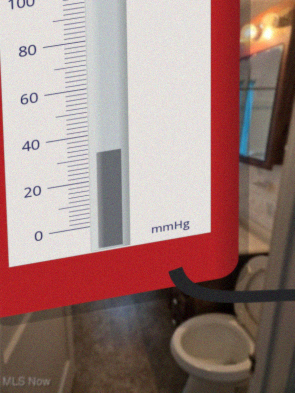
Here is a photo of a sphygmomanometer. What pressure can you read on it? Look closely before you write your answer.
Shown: 32 mmHg
